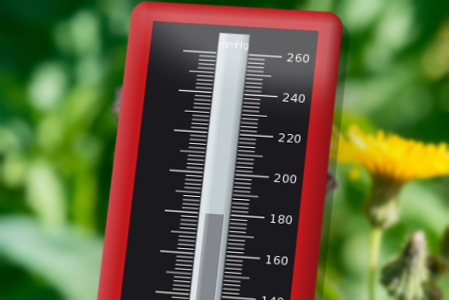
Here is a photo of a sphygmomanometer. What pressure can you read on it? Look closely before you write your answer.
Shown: 180 mmHg
